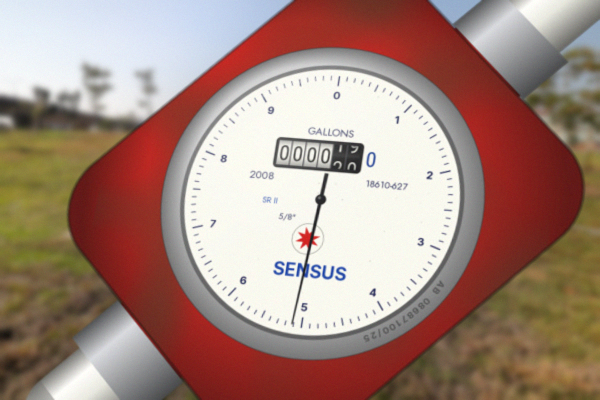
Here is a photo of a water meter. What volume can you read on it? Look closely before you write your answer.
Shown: 195.1 gal
